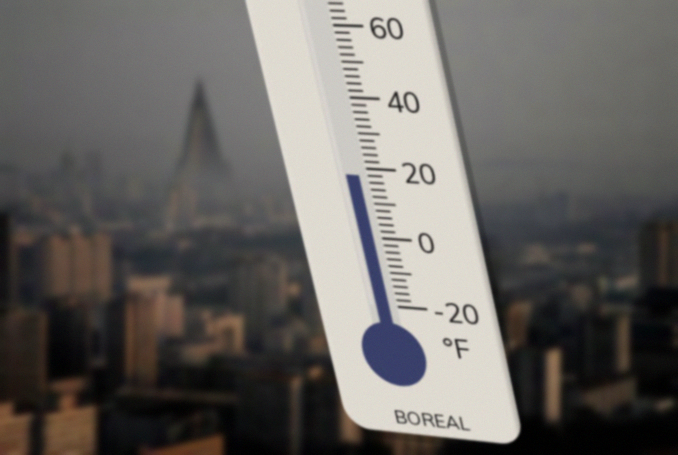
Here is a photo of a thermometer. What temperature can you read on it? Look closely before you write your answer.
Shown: 18 °F
